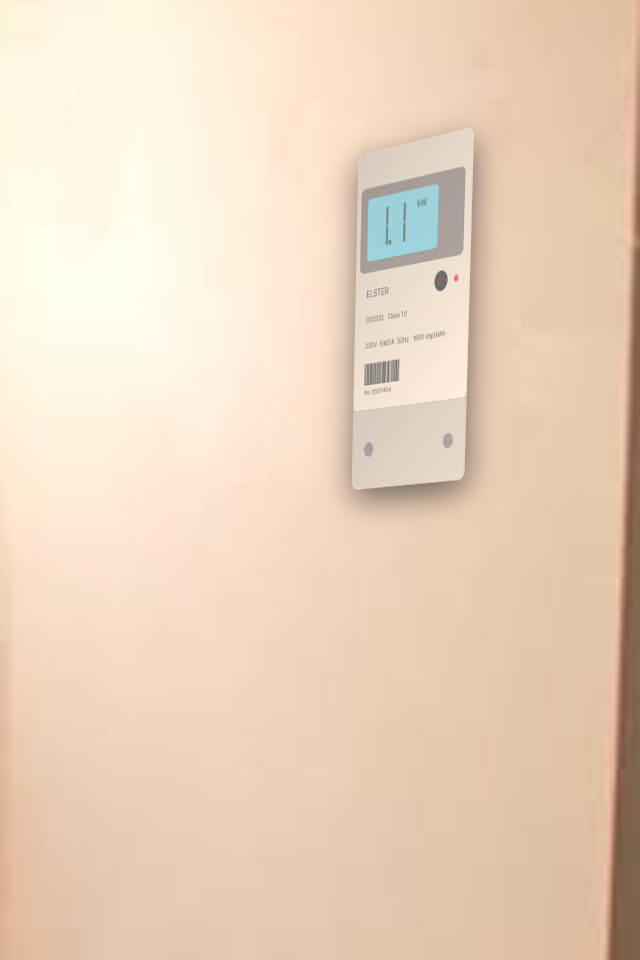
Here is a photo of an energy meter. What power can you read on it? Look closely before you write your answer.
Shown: 1.1 kW
